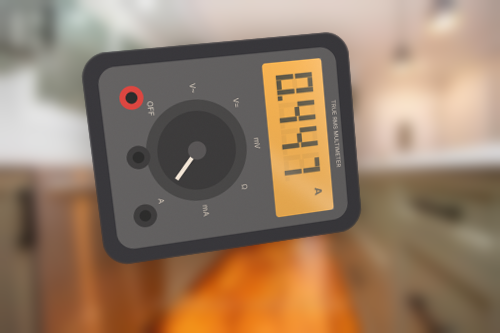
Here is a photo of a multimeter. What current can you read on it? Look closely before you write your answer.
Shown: 0.447 A
